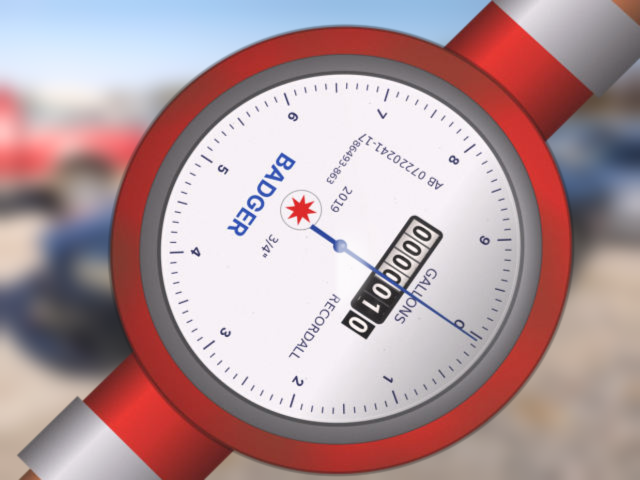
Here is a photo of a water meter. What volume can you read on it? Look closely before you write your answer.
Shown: 10.0 gal
